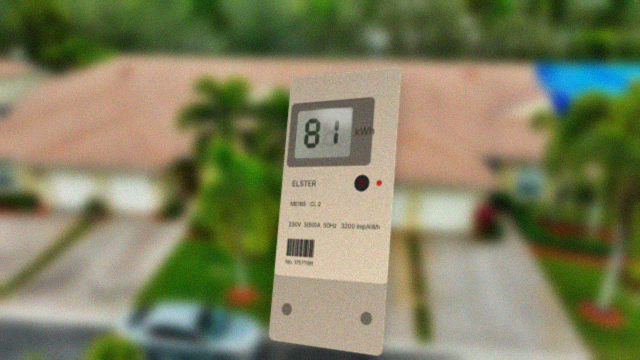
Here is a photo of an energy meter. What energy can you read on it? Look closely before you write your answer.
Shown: 81 kWh
